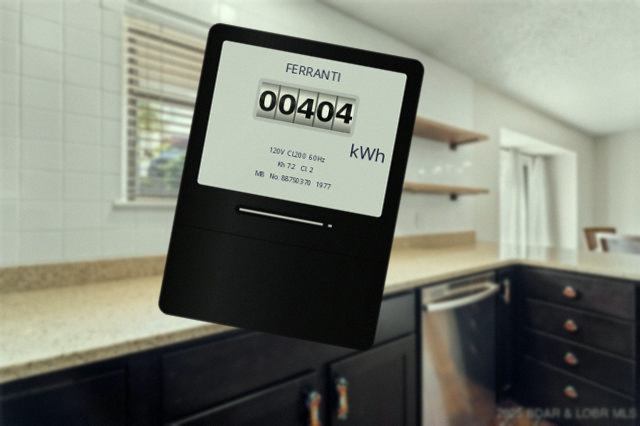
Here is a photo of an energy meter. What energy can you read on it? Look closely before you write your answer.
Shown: 404 kWh
